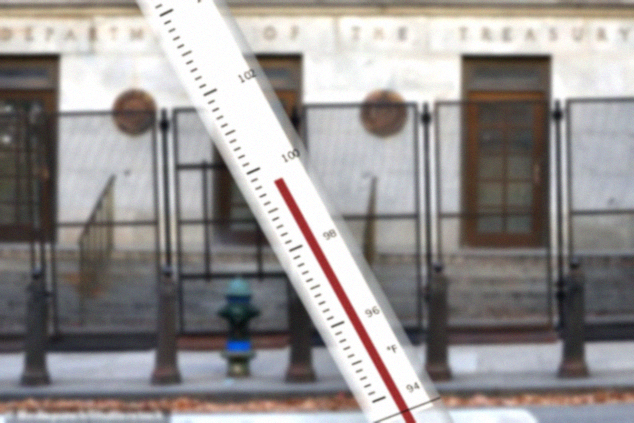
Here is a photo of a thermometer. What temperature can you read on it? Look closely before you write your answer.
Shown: 99.6 °F
